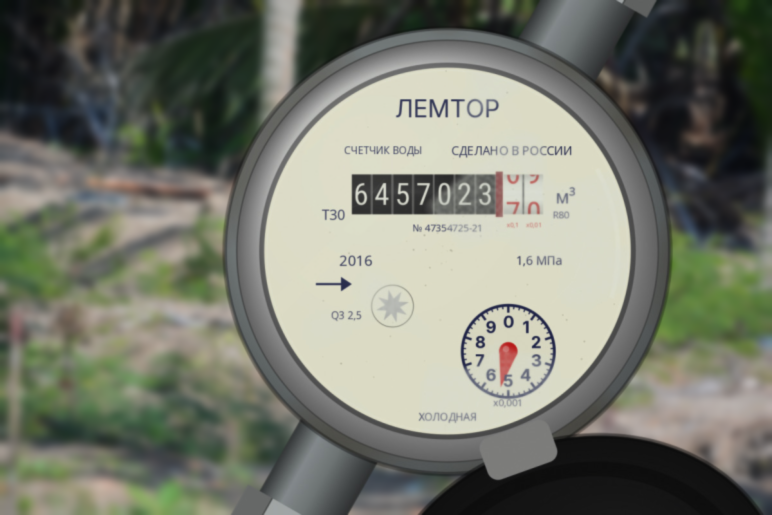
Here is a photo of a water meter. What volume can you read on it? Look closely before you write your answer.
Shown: 6457023.695 m³
